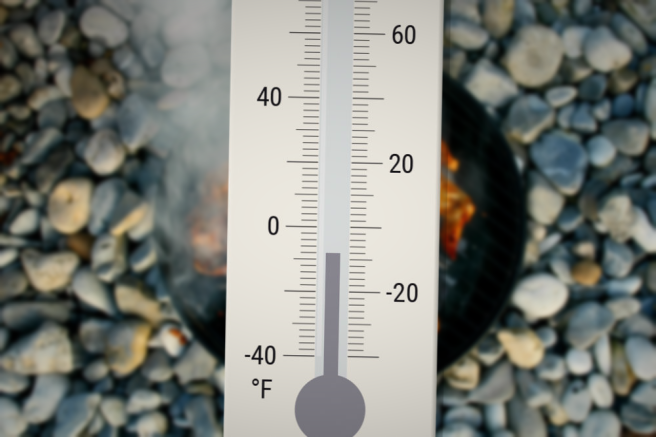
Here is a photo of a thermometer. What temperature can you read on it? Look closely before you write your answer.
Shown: -8 °F
